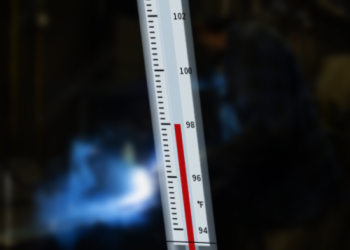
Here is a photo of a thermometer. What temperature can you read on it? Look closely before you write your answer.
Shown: 98 °F
